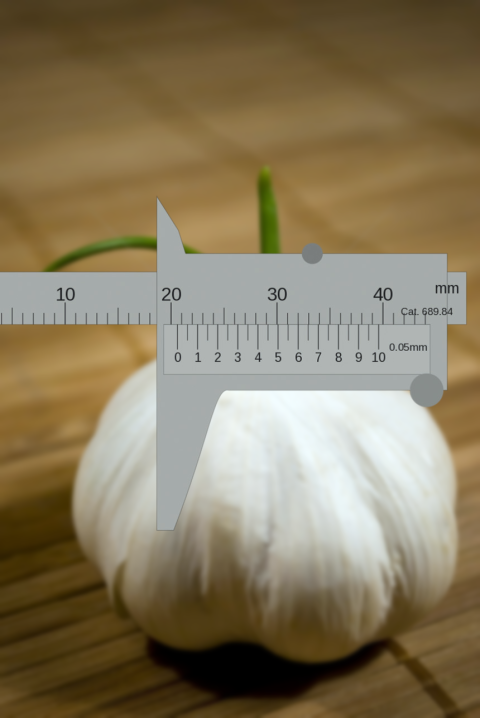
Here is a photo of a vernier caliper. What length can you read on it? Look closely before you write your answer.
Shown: 20.6 mm
